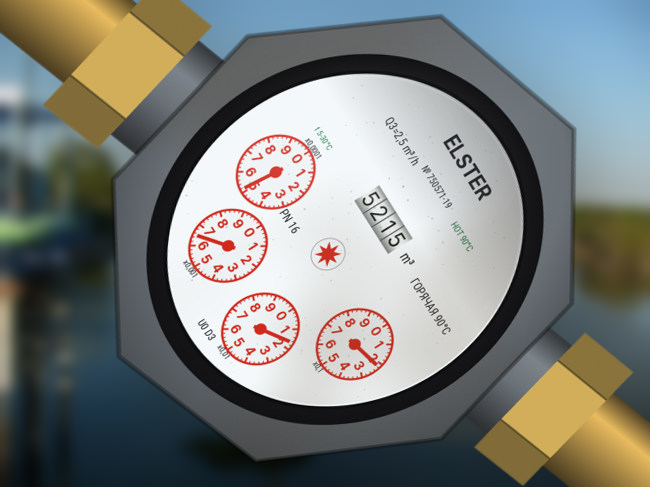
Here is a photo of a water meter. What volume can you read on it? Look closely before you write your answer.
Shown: 5215.2165 m³
